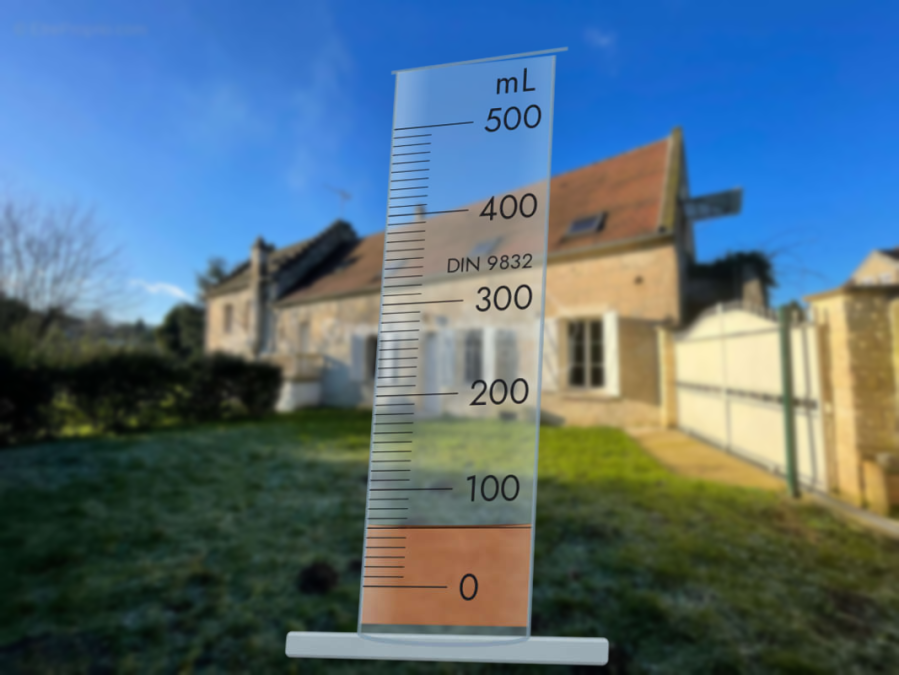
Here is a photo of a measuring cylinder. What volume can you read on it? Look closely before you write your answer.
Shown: 60 mL
